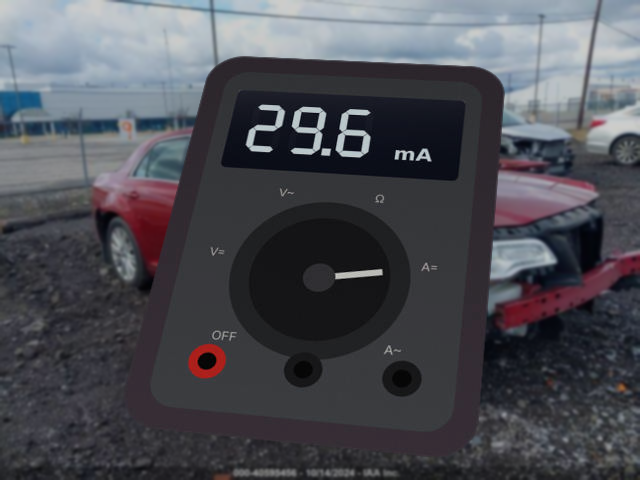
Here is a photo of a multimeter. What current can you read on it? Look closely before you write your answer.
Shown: 29.6 mA
